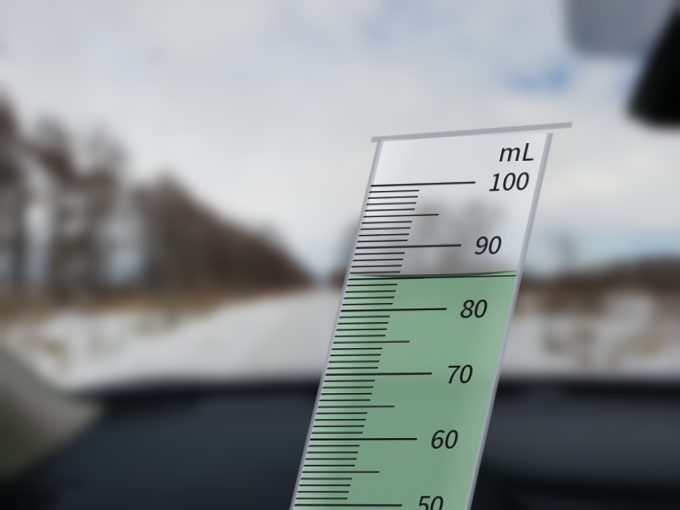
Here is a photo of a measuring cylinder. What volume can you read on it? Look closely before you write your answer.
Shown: 85 mL
